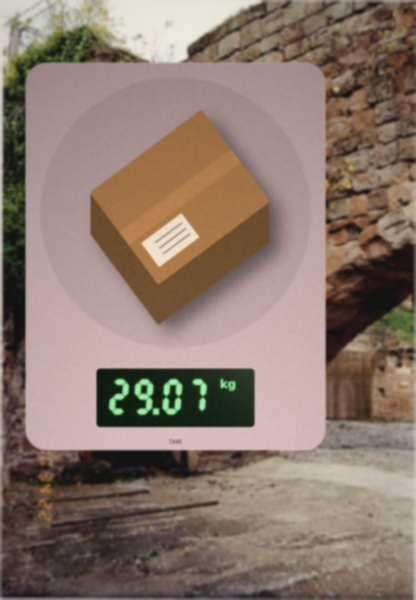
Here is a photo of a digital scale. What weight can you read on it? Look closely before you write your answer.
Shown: 29.07 kg
